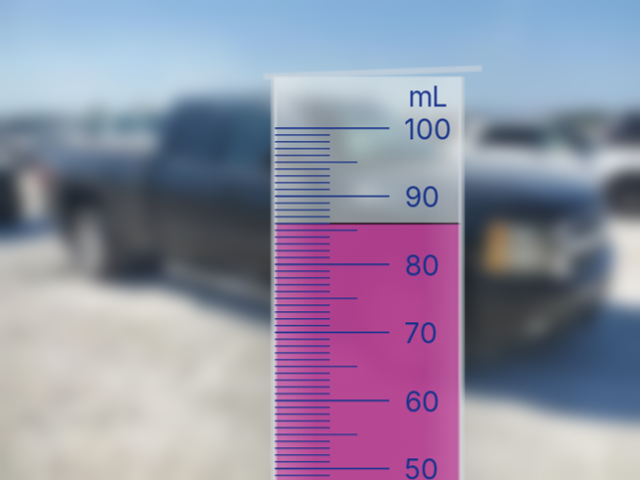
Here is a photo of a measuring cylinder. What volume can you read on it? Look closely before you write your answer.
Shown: 86 mL
